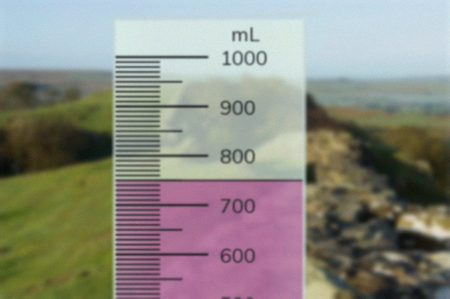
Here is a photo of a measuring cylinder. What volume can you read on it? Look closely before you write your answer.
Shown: 750 mL
